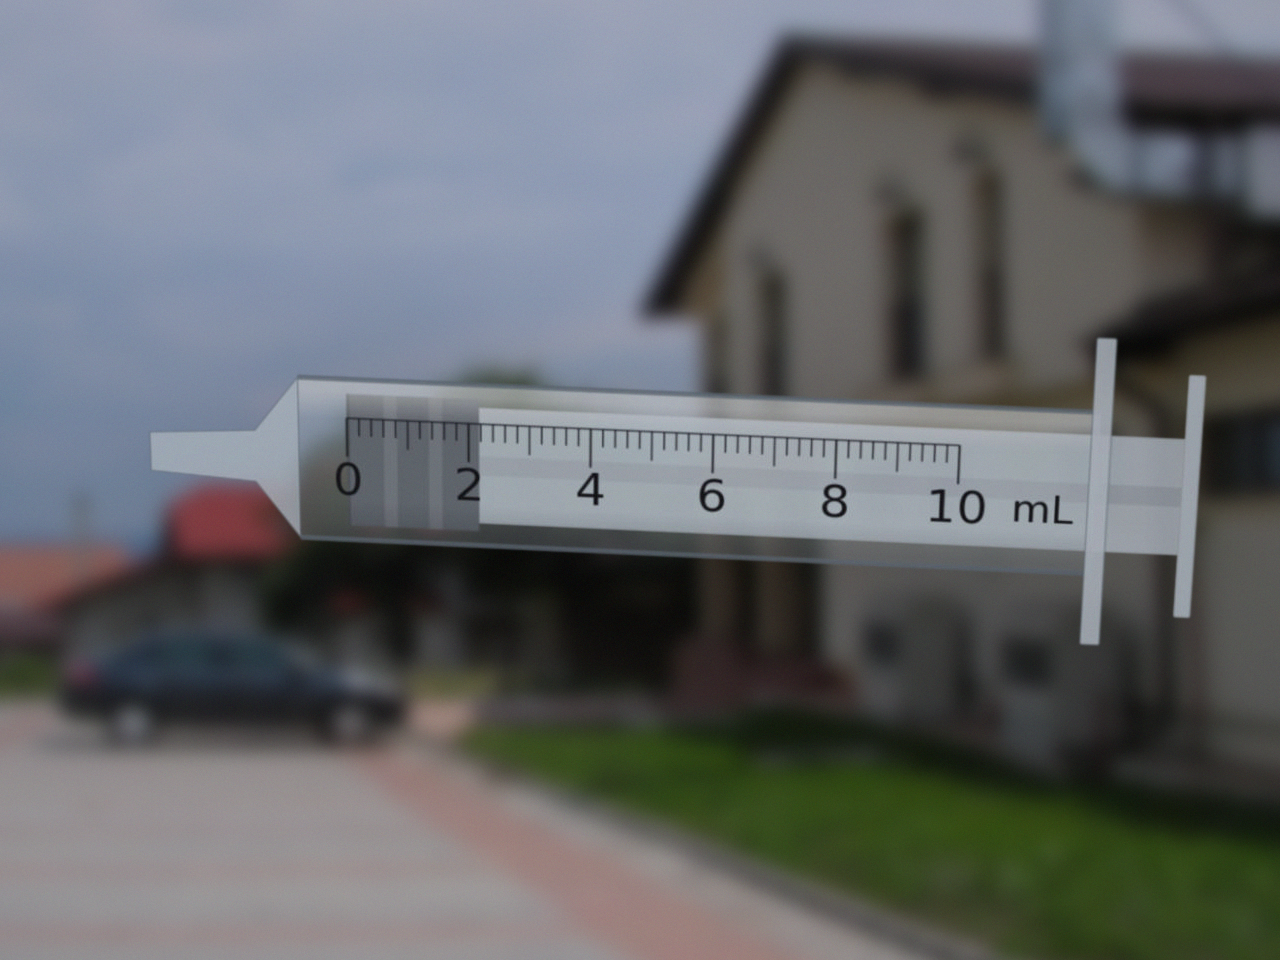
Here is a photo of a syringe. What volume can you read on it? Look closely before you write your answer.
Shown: 0 mL
